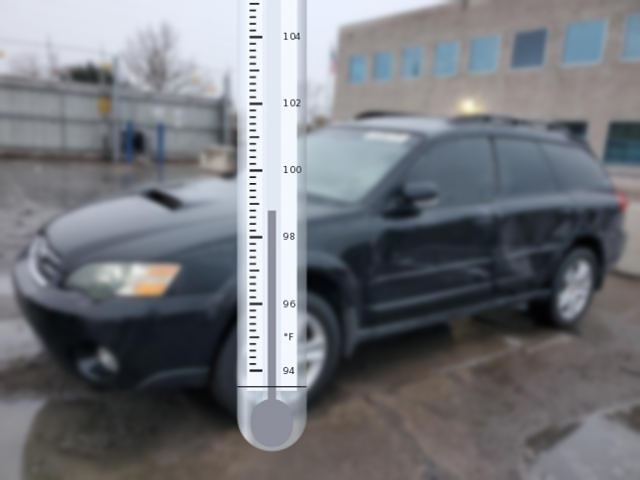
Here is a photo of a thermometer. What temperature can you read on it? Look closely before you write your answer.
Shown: 98.8 °F
